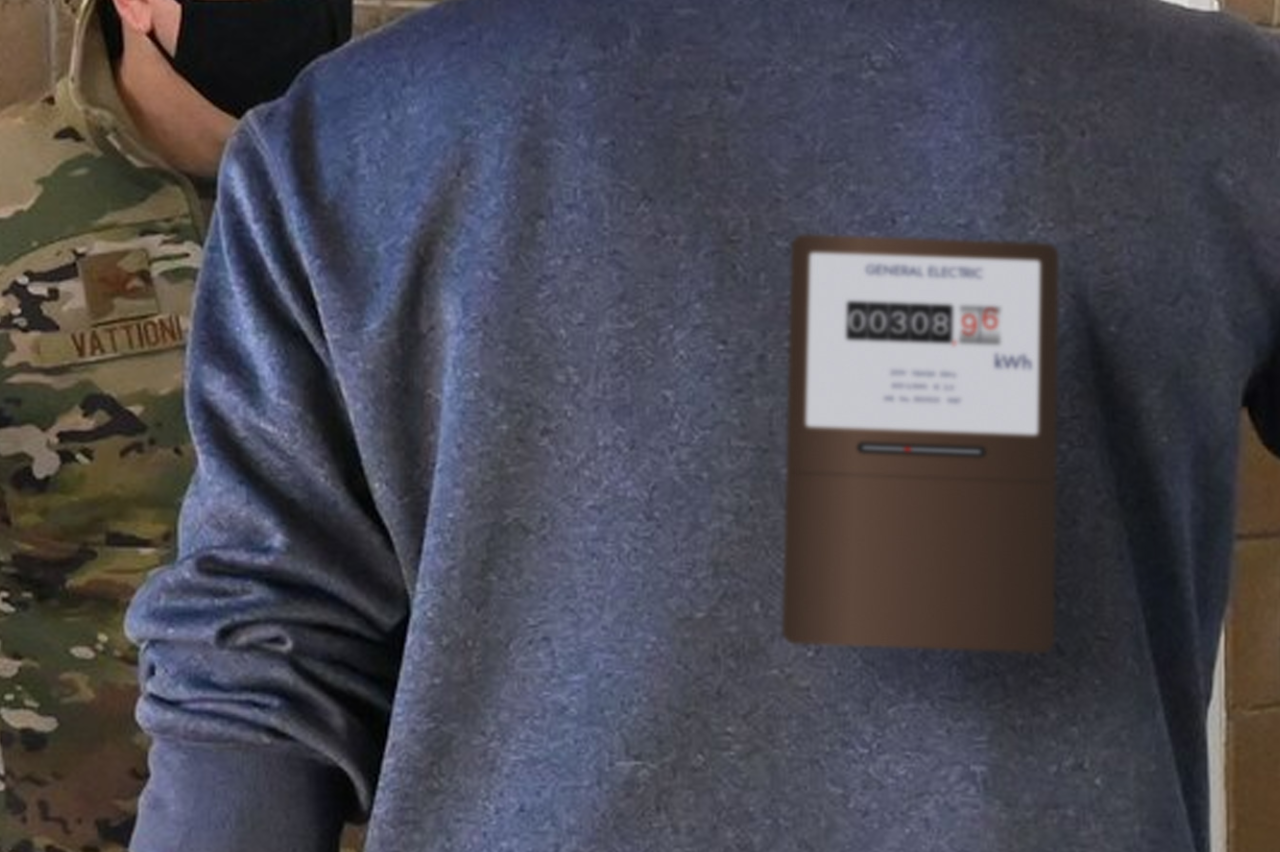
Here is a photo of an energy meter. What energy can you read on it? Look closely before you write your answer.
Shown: 308.96 kWh
